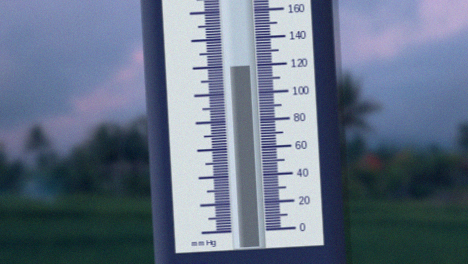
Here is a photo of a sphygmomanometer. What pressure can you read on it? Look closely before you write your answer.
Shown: 120 mmHg
